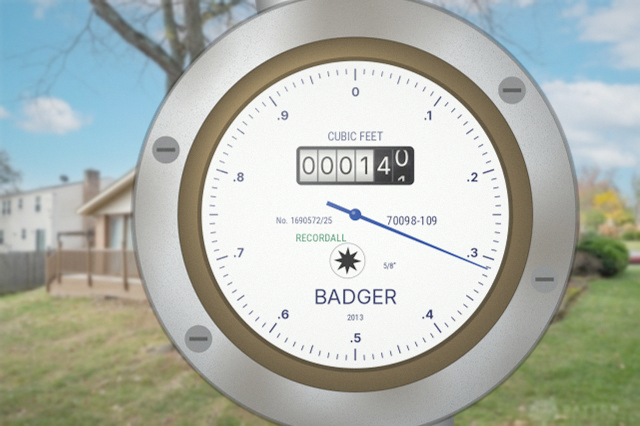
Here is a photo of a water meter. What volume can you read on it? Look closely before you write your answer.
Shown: 140.31 ft³
